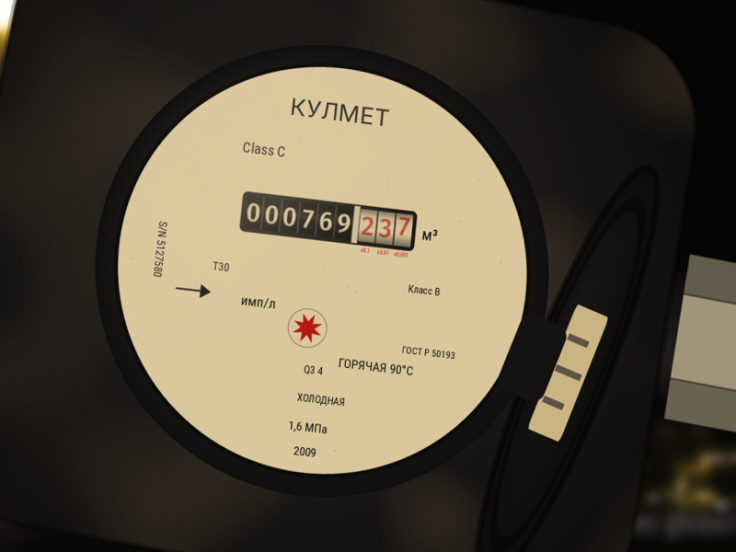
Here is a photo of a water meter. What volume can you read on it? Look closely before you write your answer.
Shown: 769.237 m³
